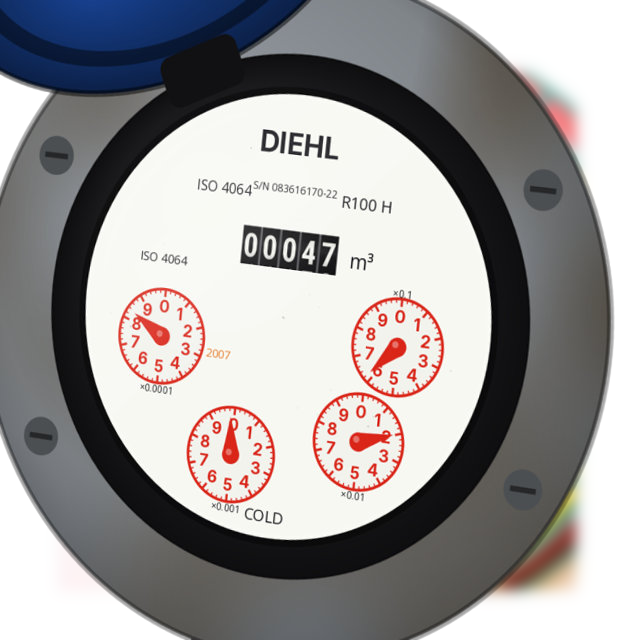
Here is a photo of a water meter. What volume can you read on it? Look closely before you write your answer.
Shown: 47.6198 m³
